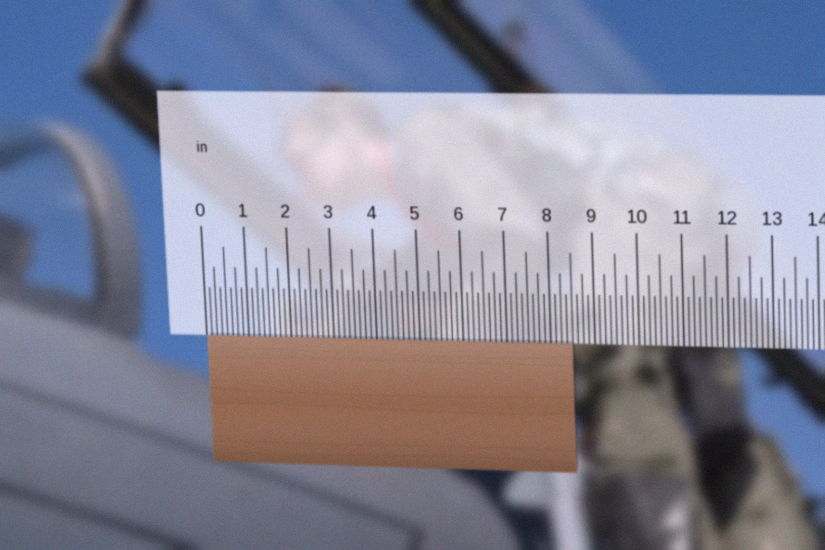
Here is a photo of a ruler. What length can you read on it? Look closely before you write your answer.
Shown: 8.5 in
